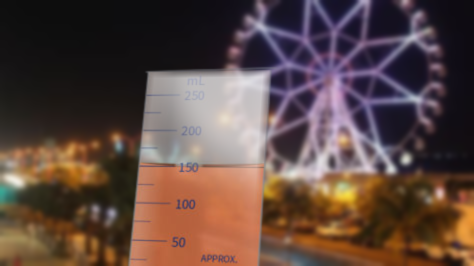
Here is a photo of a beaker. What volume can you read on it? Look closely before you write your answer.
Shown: 150 mL
